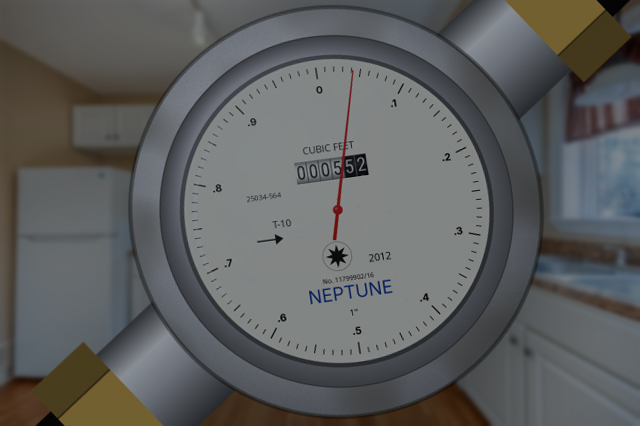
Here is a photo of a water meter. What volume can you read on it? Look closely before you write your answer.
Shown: 552.04 ft³
